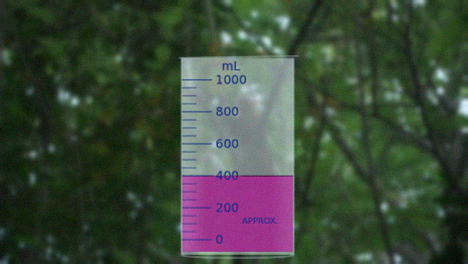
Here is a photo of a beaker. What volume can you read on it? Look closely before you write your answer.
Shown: 400 mL
